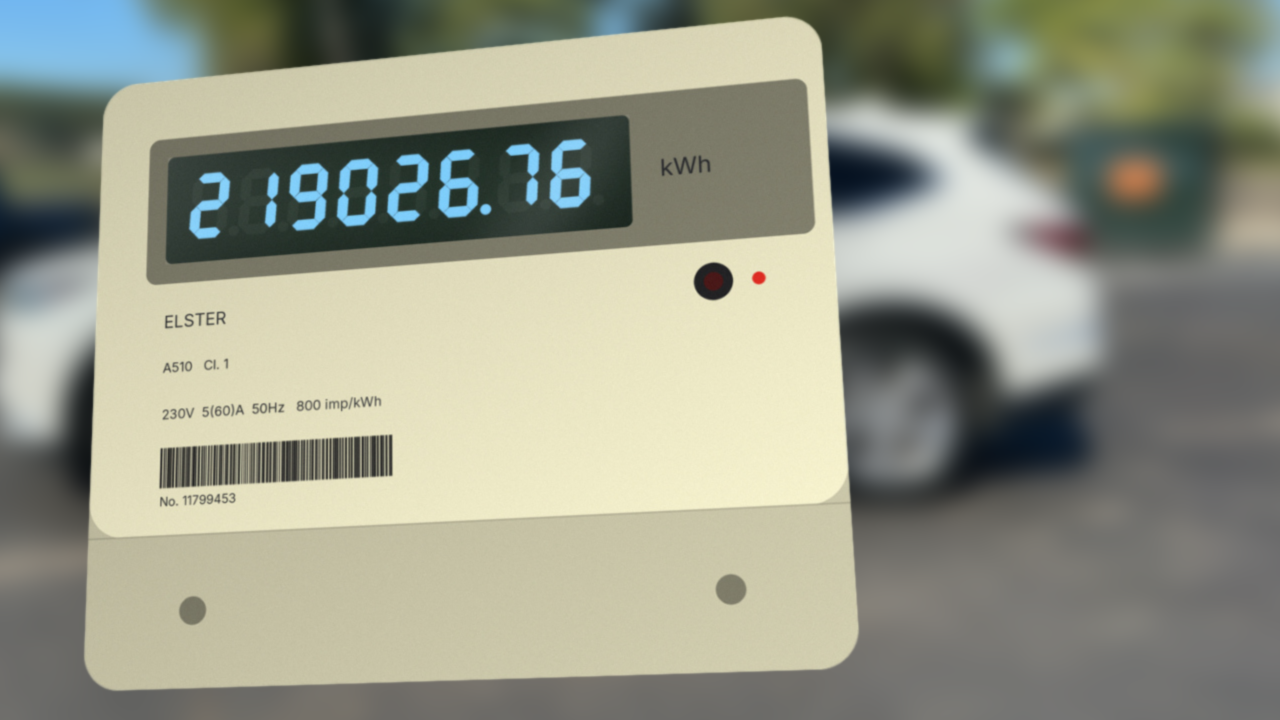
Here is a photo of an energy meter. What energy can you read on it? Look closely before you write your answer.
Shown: 219026.76 kWh
